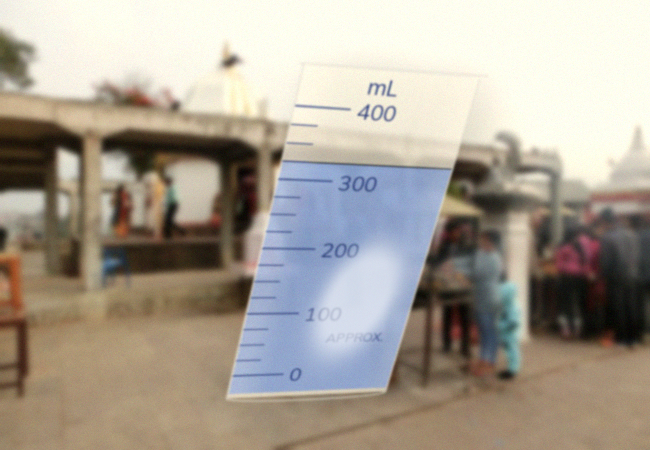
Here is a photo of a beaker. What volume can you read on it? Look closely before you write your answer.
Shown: 325 mL
